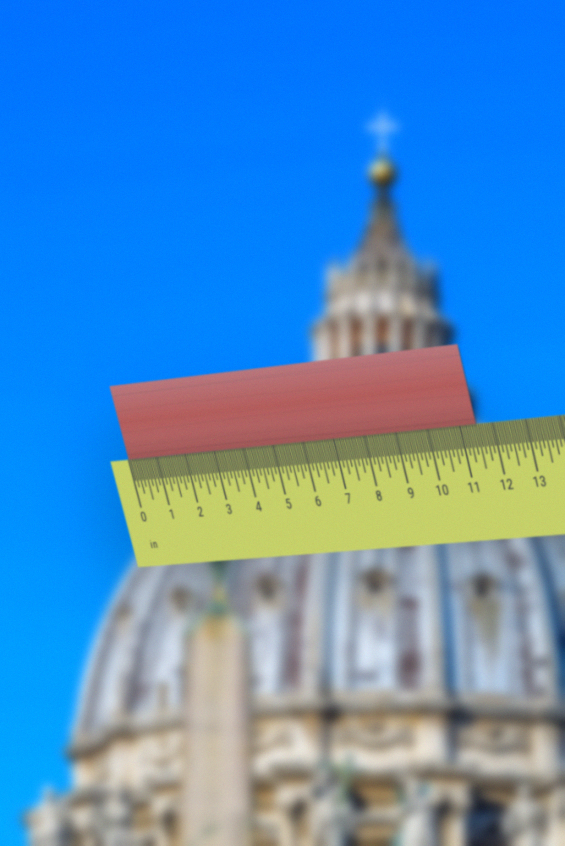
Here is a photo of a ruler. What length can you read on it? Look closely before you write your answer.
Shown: 11.5 in
